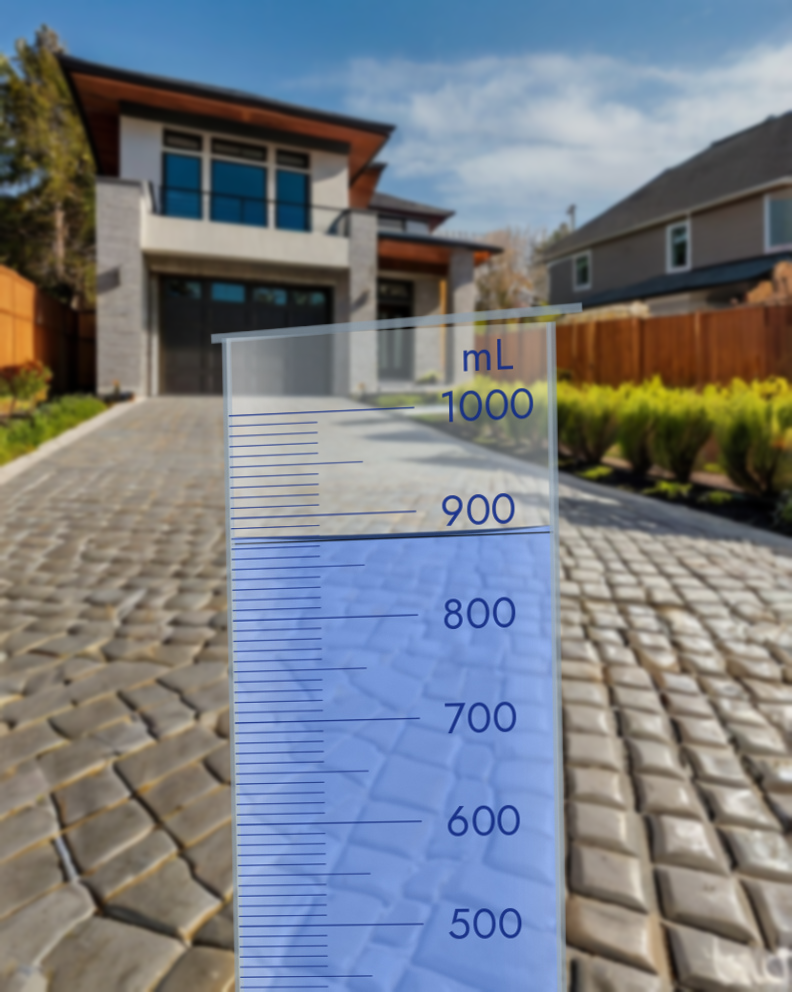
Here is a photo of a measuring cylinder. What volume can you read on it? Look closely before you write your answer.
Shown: 875 mL
